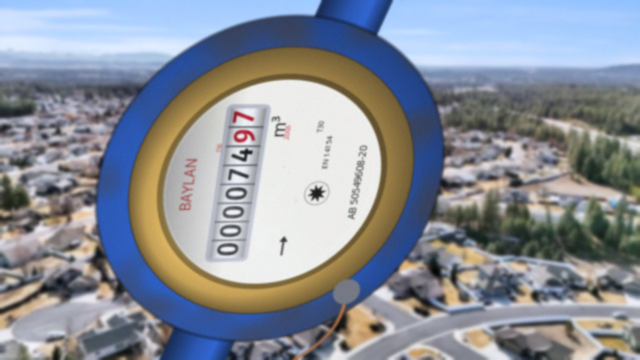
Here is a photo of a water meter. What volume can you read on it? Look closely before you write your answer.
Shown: 74.97 m³
